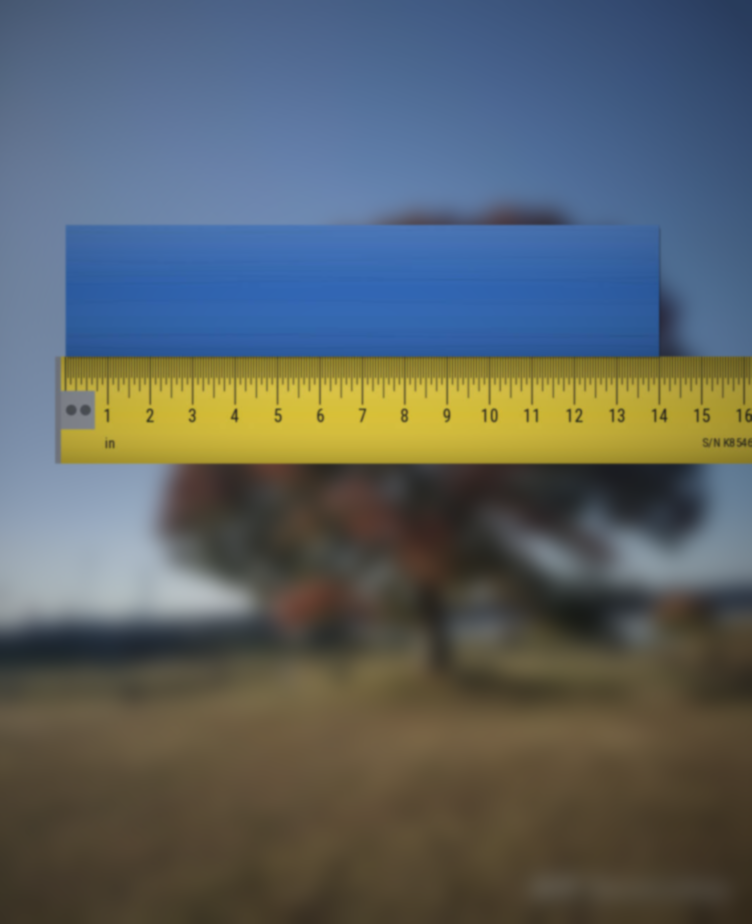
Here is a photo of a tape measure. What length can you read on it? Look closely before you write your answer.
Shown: 14 in
